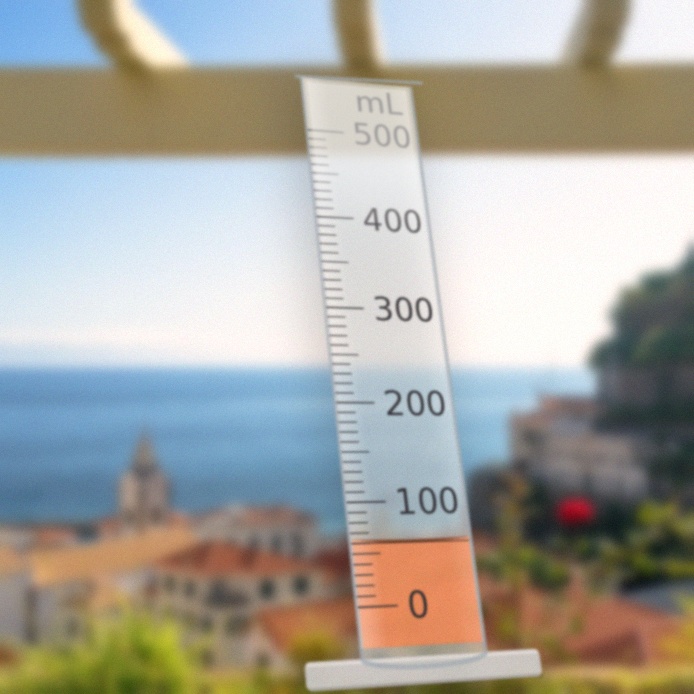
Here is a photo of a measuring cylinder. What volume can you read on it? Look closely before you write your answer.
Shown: 60 mL
